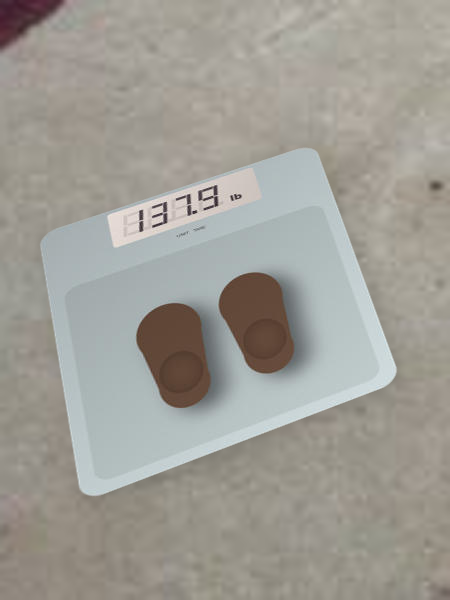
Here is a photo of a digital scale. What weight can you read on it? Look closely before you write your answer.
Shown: 137.9 lb
